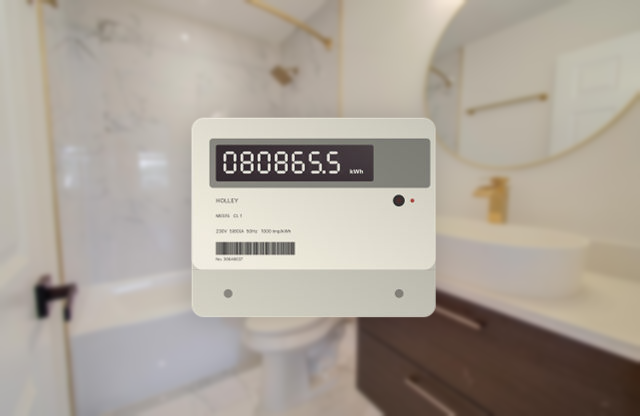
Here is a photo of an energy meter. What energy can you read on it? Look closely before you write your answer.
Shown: 80865.5 kWh
